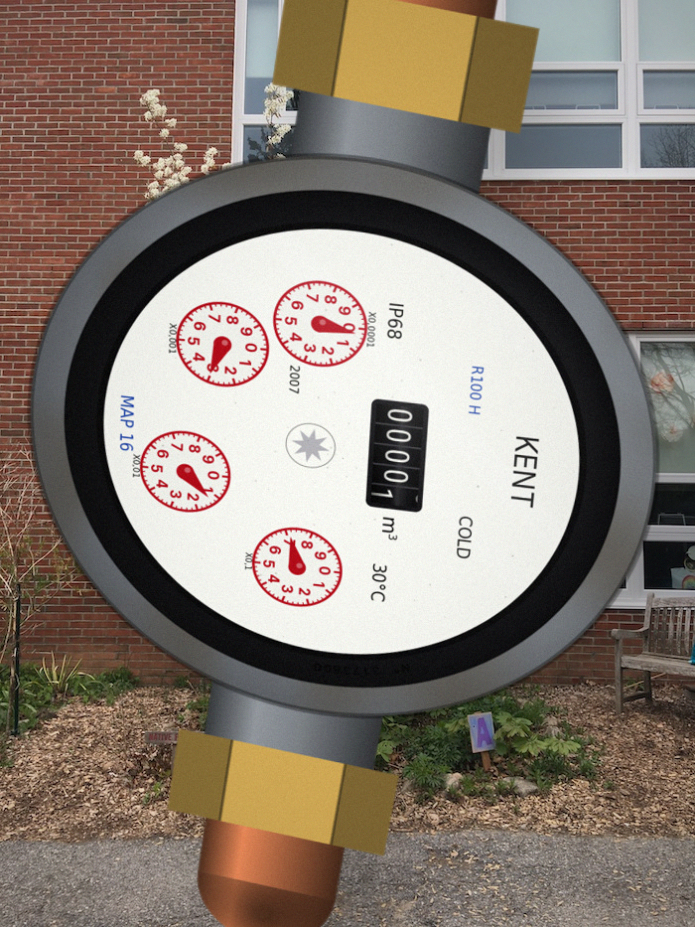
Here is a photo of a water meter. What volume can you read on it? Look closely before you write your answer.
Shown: 0.7130 m³
